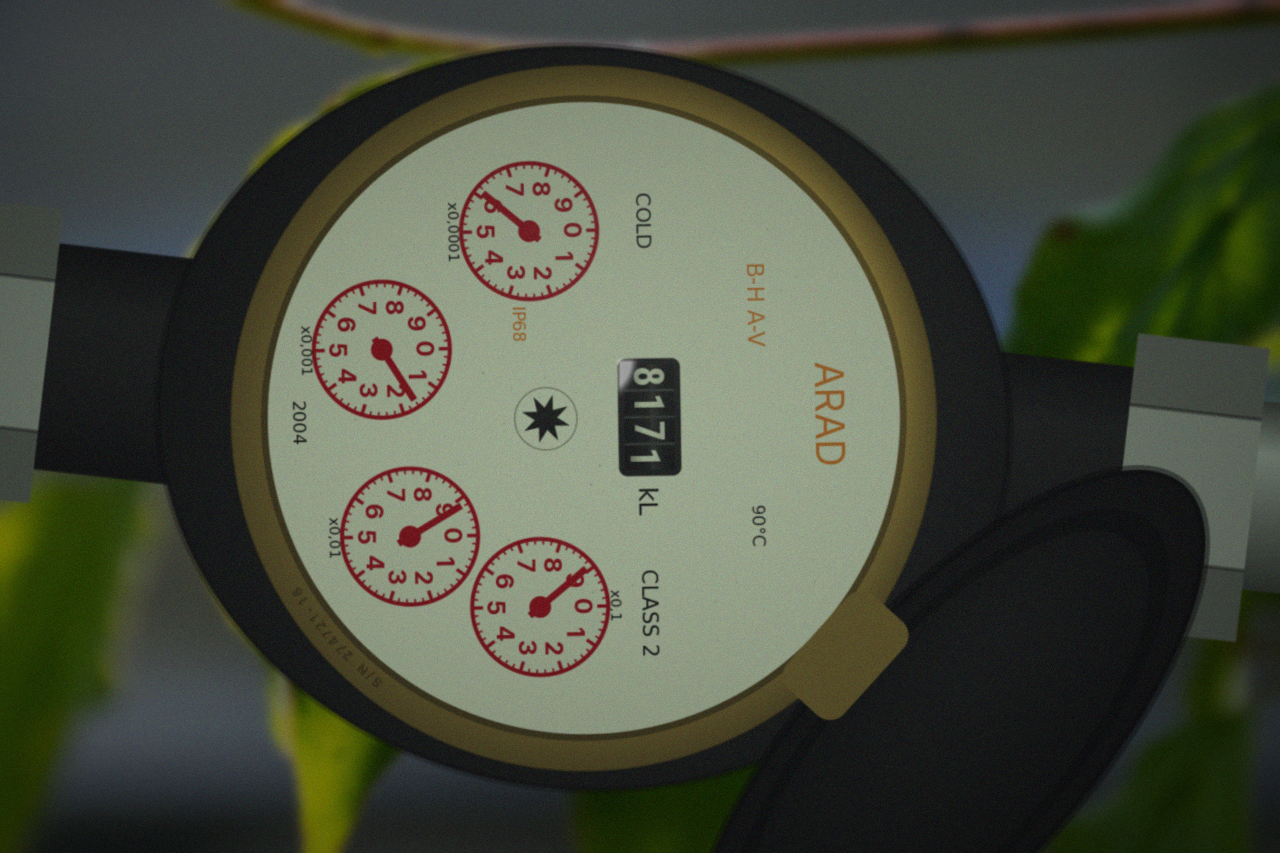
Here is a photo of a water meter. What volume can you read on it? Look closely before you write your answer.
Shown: 8170.8916 kL
